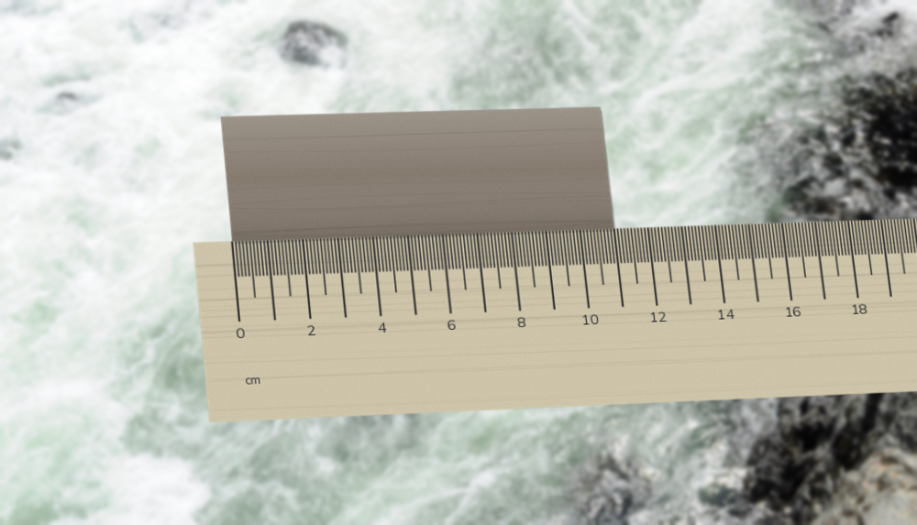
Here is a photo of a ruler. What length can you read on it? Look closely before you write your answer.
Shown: 11 cm
